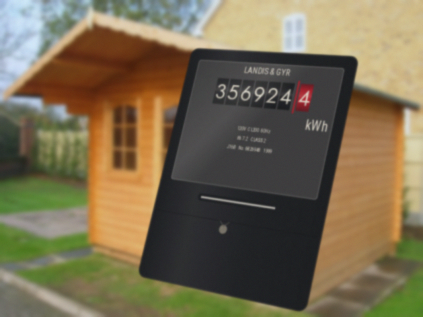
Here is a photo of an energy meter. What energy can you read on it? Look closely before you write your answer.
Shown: 356924.4 kWh
